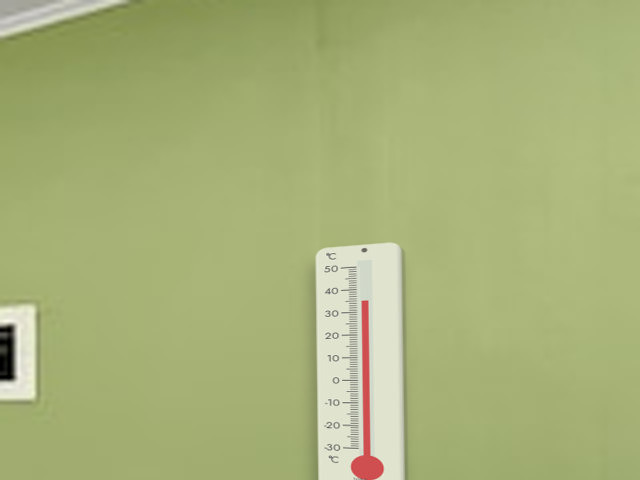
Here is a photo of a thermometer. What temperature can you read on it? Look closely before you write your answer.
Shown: 35 °C
